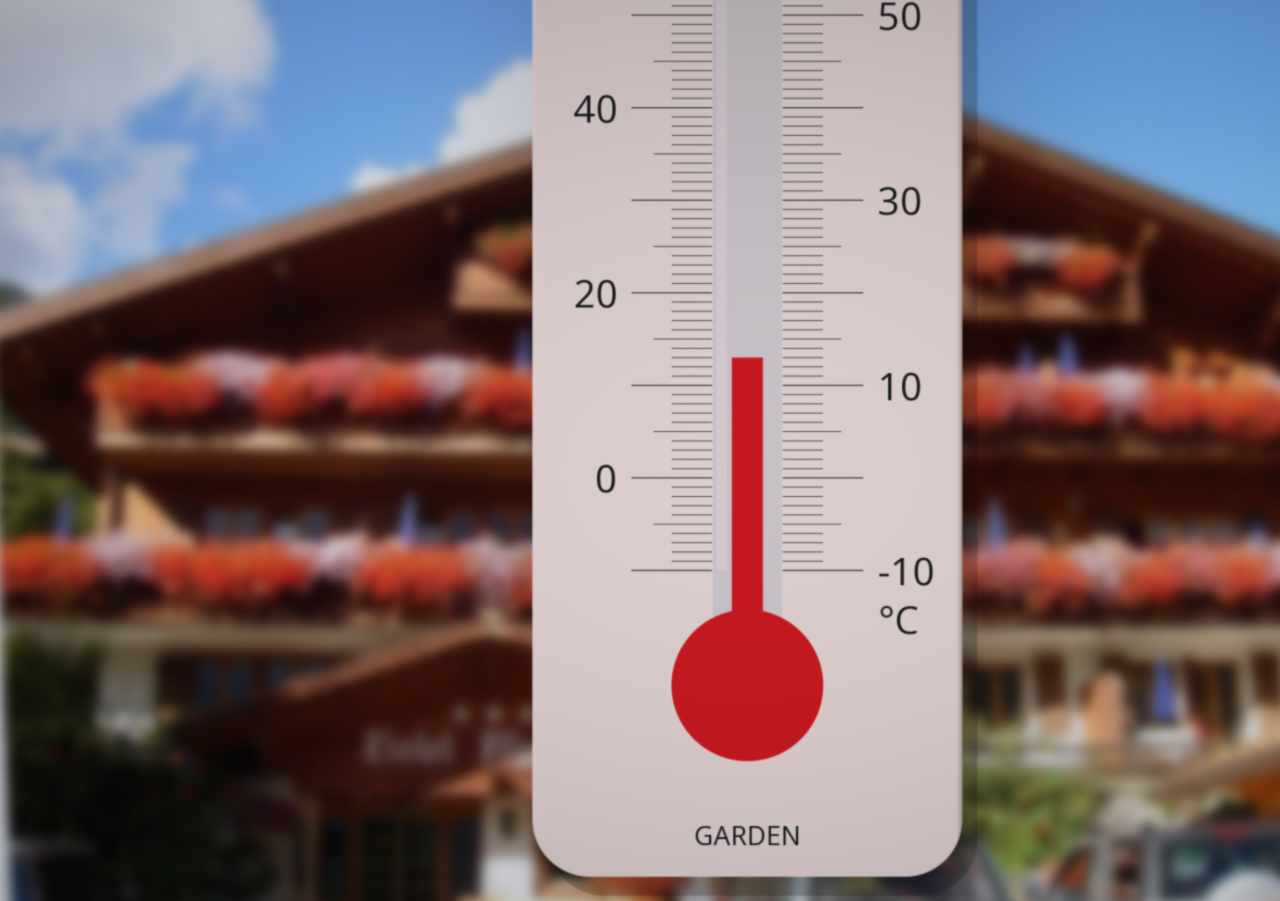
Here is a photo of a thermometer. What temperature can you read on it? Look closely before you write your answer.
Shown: 13 °C
